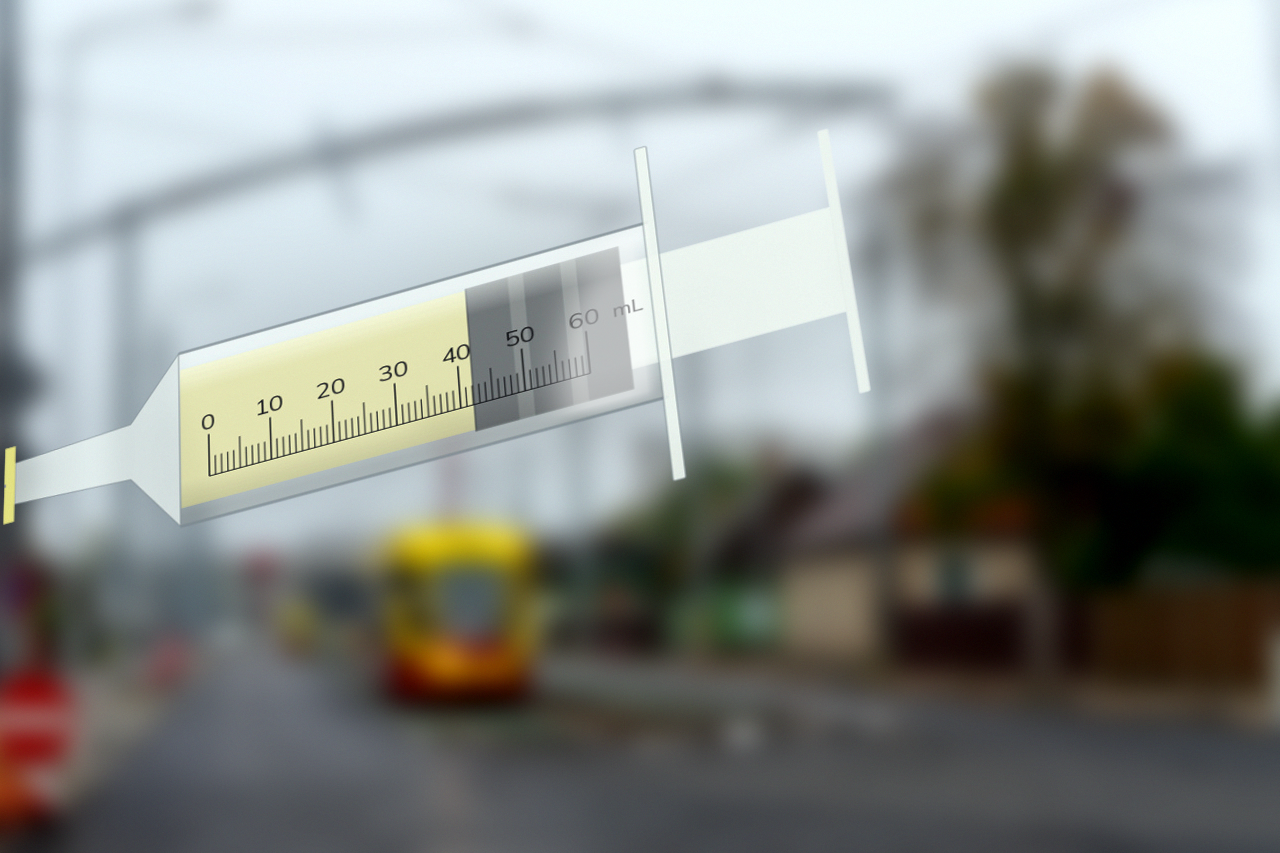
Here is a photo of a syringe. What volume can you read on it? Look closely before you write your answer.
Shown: 42 mL
